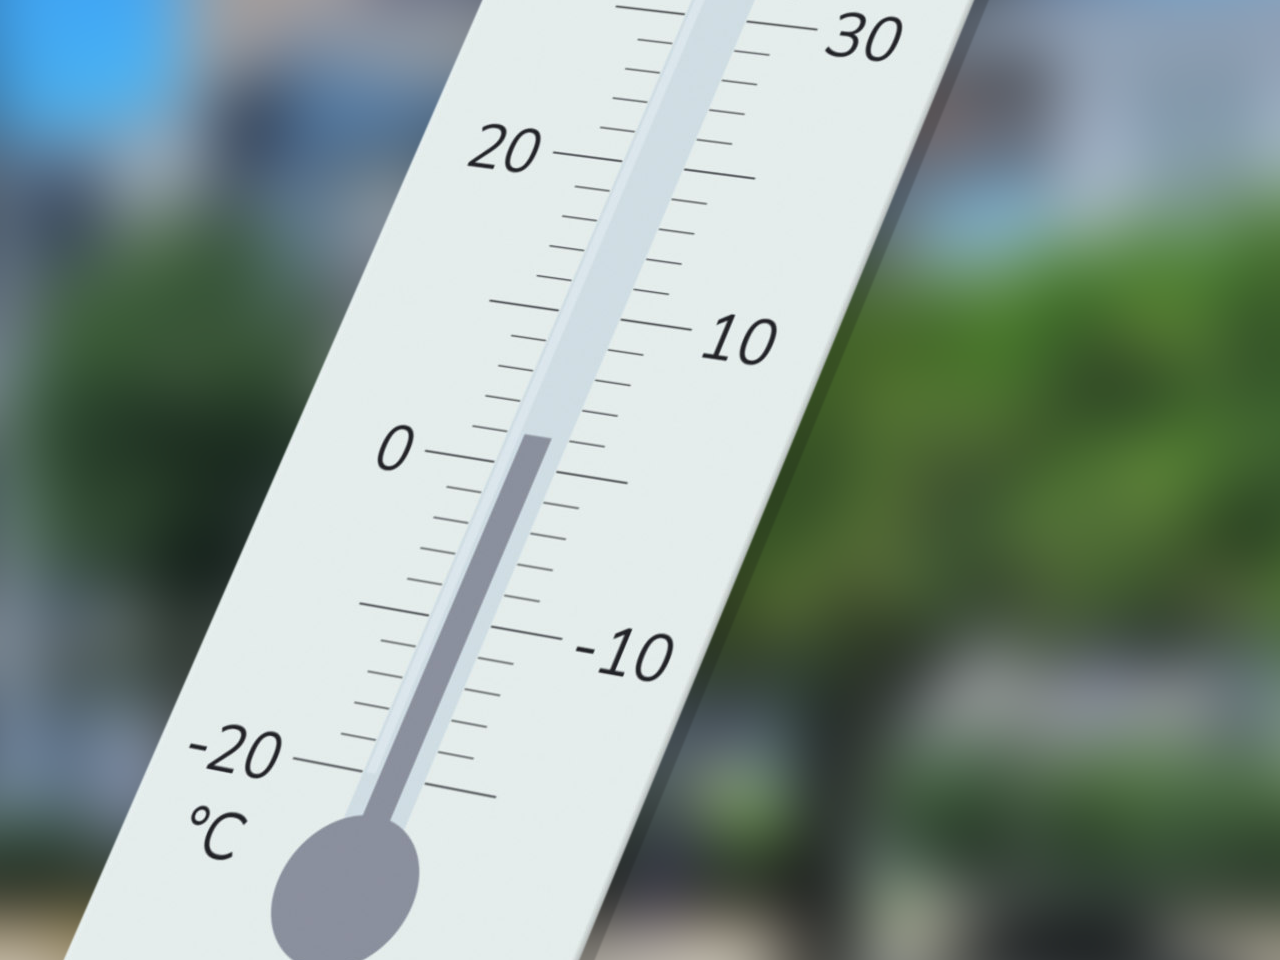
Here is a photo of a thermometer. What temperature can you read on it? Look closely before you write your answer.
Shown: 2 °C
